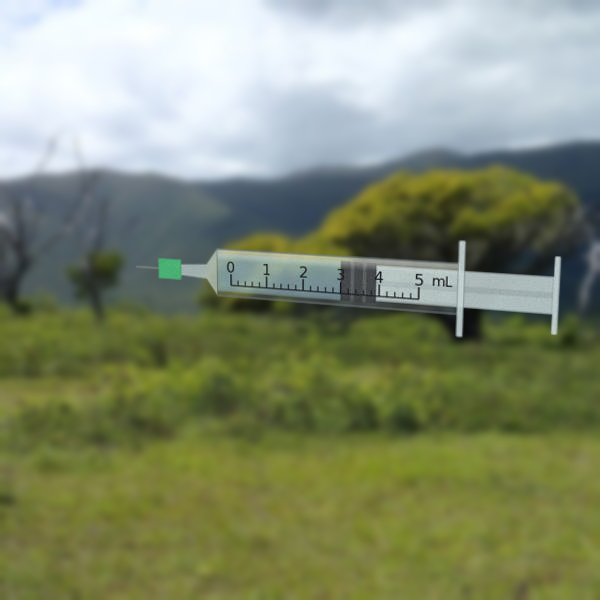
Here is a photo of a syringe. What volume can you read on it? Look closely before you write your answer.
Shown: 3 mL
